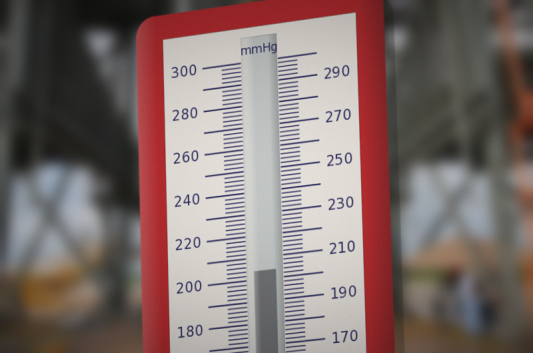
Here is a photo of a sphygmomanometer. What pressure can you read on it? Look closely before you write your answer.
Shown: 204 mmHg
